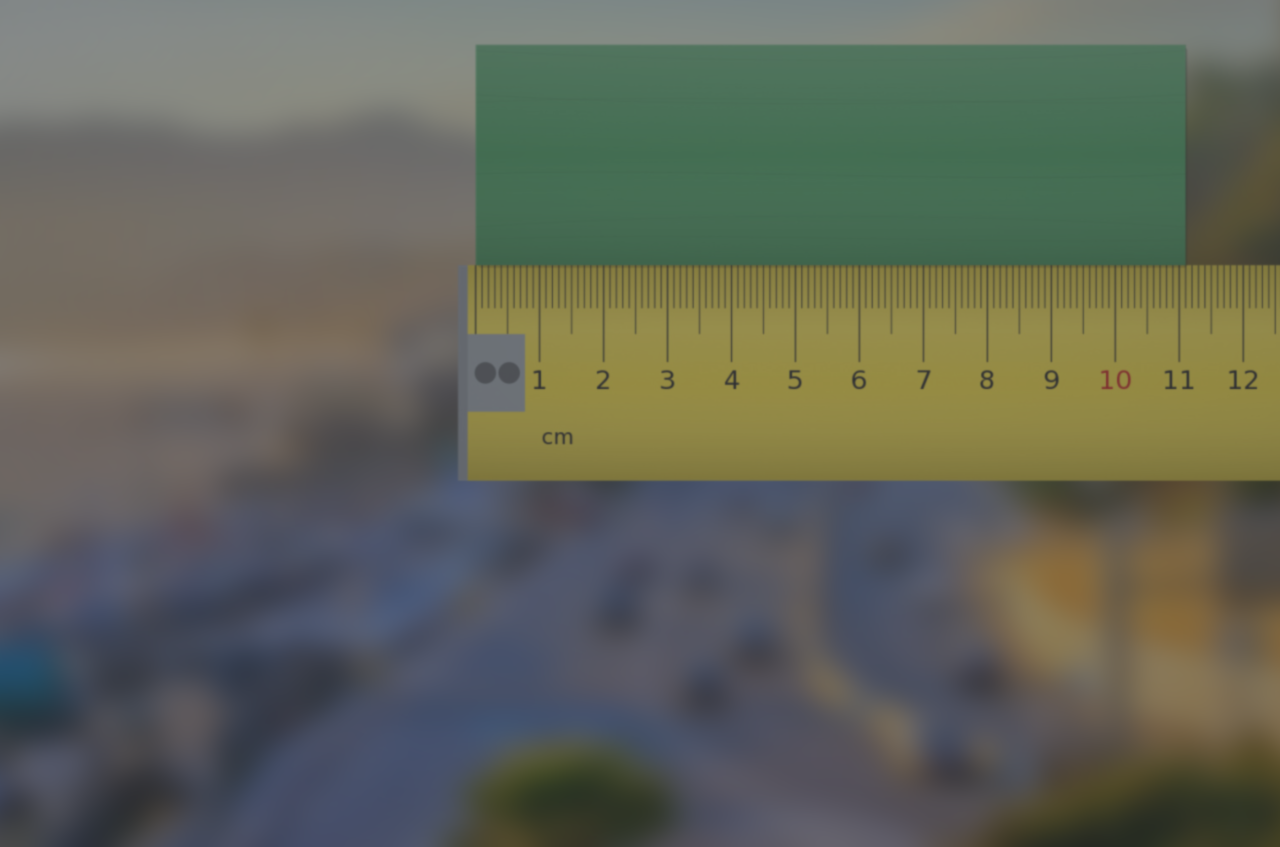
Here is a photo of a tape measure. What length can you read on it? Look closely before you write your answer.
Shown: 11.1 cm
